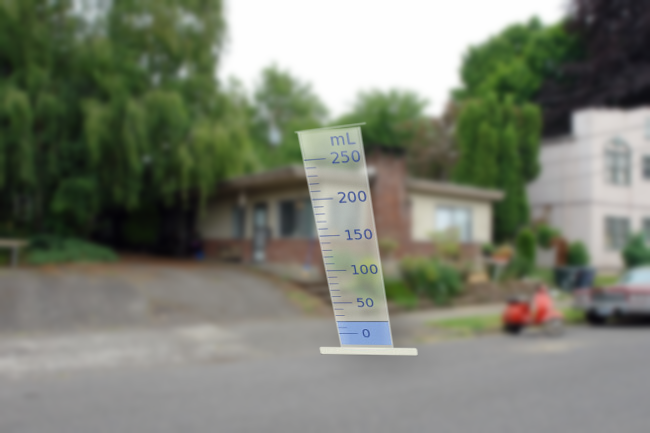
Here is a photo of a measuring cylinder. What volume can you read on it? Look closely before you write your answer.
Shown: 20 mL
